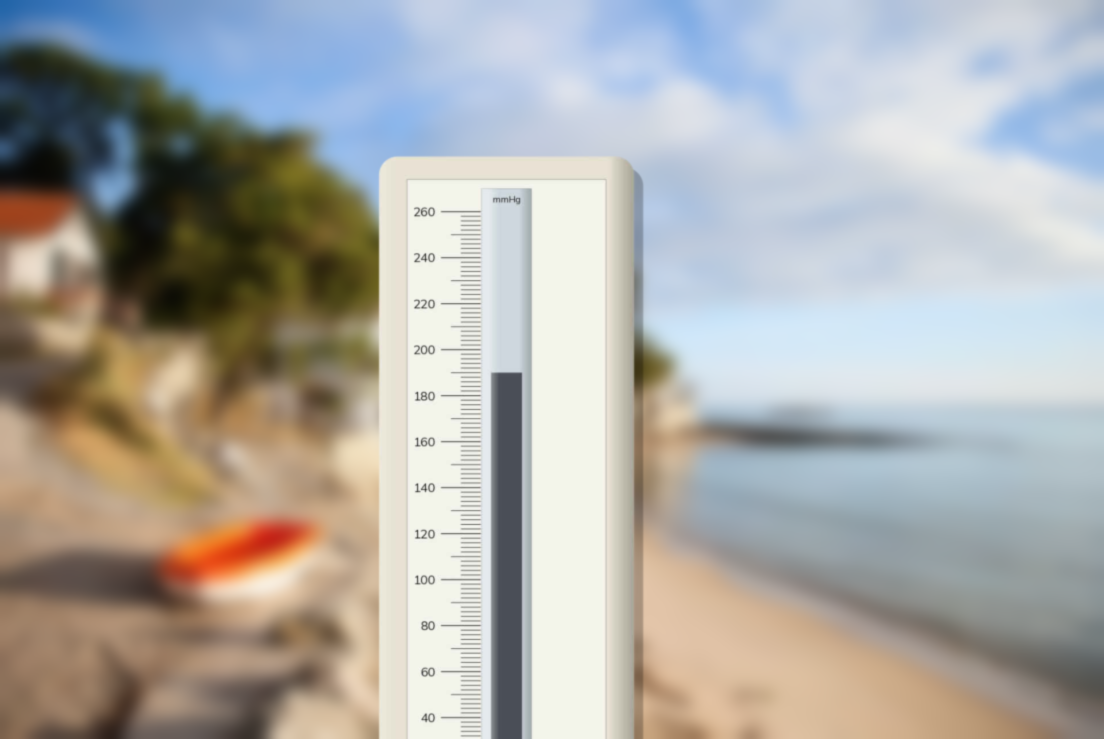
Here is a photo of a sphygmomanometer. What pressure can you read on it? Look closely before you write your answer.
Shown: 190 mmHg
